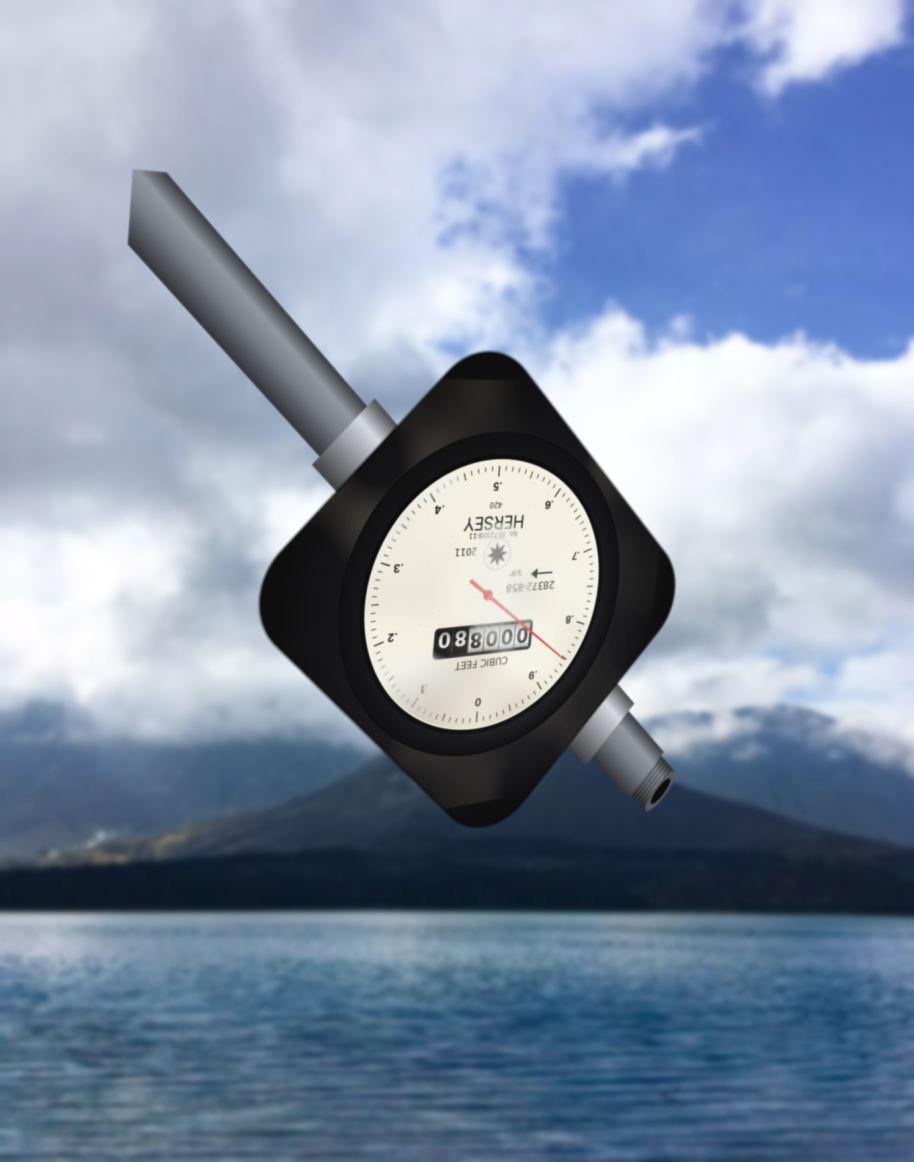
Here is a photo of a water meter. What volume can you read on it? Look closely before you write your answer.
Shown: 879.85 ft³
